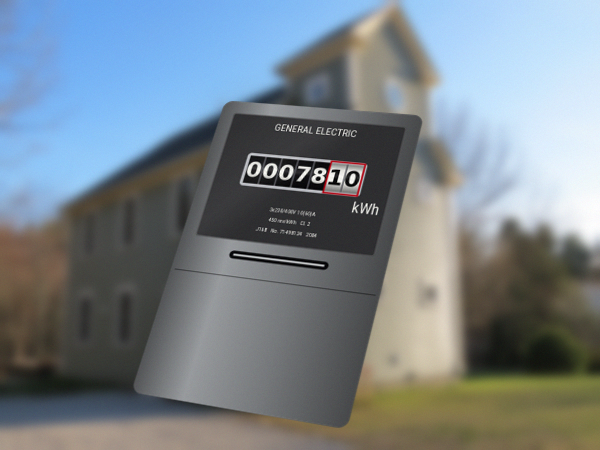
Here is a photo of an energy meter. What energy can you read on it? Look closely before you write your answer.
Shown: 78.10 kWh
